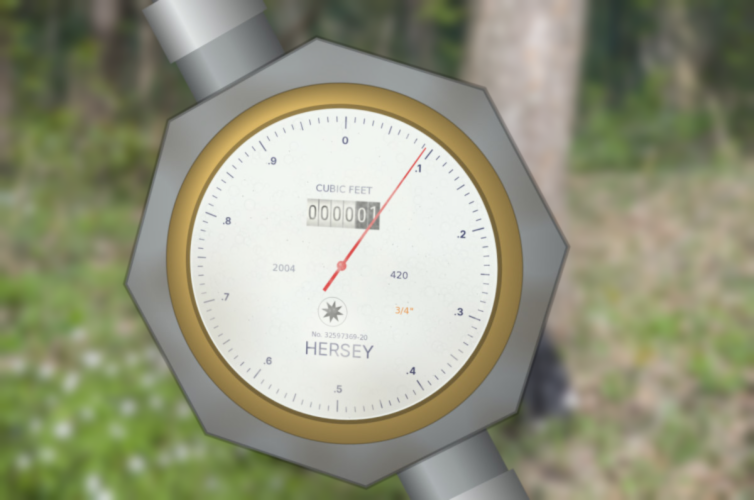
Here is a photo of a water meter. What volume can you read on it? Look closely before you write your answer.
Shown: 1.09 ft³
